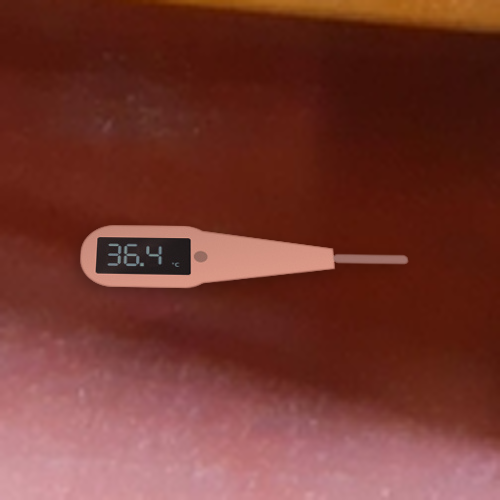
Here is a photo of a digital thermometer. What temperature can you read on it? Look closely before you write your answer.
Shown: 36.4 °C
